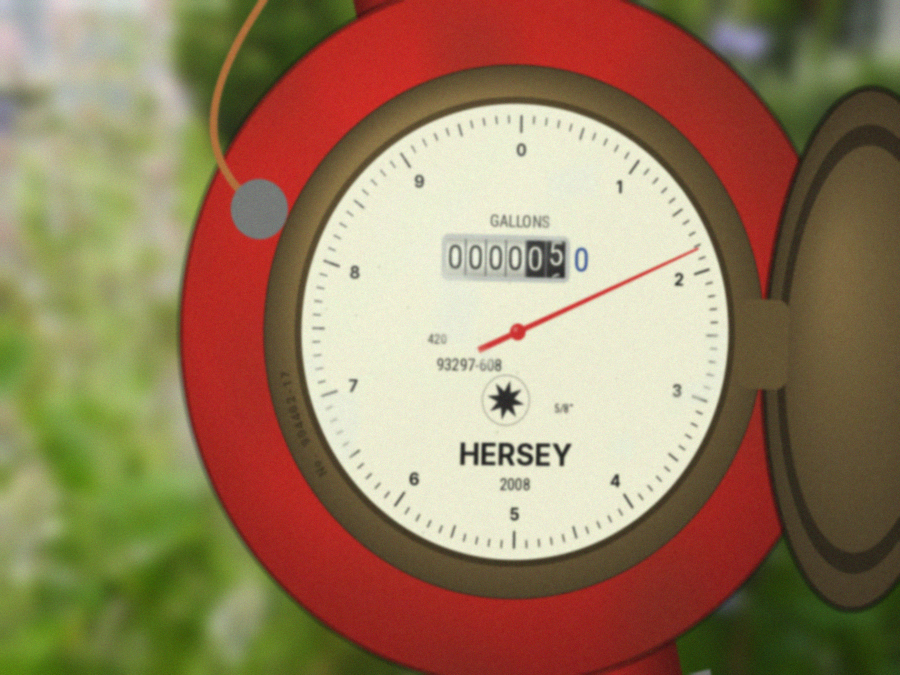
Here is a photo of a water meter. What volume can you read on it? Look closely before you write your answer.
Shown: 51.8 gal
